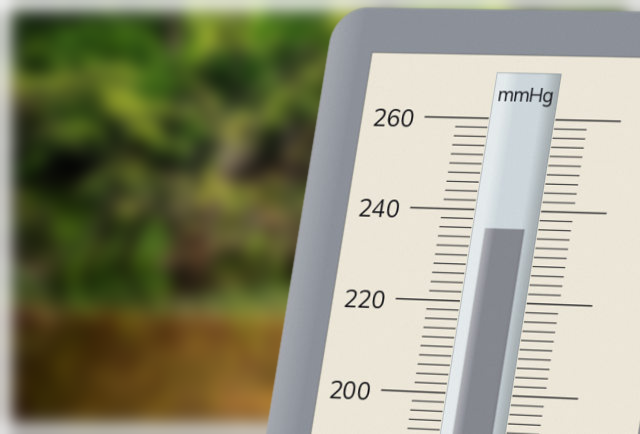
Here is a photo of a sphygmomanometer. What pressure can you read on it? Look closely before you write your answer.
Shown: 236 mmHg
